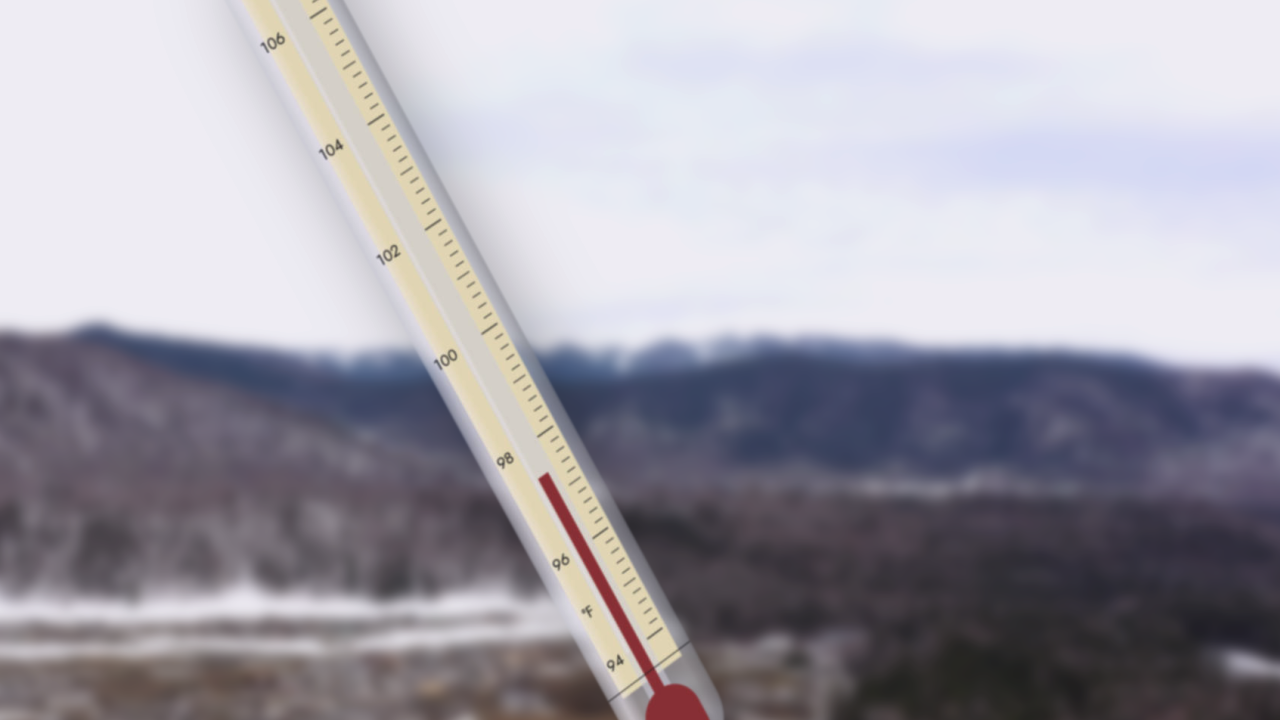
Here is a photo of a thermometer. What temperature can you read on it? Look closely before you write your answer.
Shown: 97.4 °F
